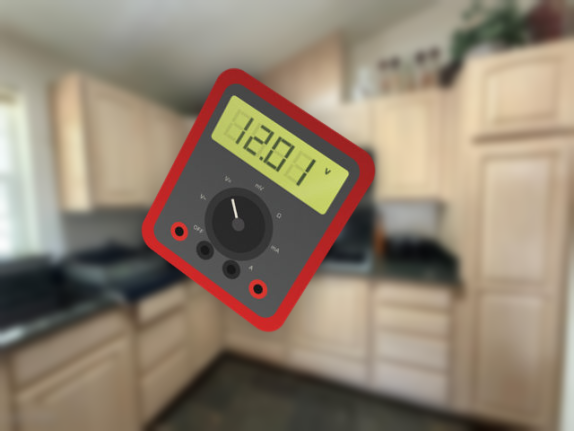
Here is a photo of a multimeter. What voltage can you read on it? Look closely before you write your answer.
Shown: 12.01 V
